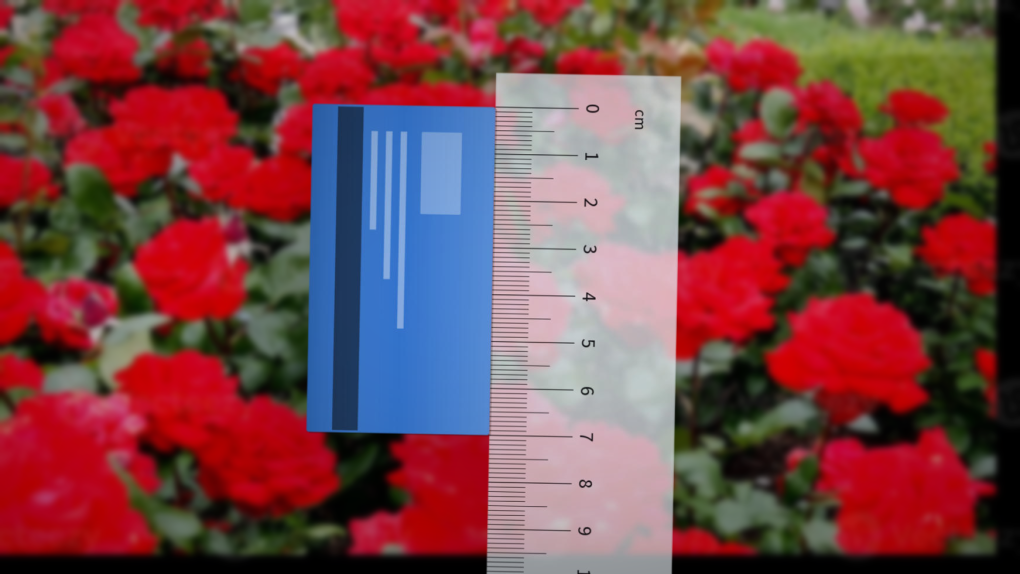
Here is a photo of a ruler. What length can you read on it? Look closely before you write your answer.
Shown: 7 cm
